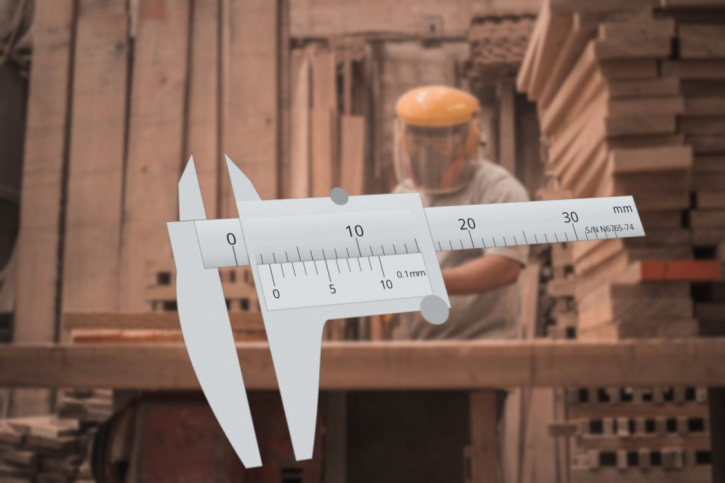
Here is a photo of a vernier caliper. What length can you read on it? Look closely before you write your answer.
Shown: 2.5 mm
